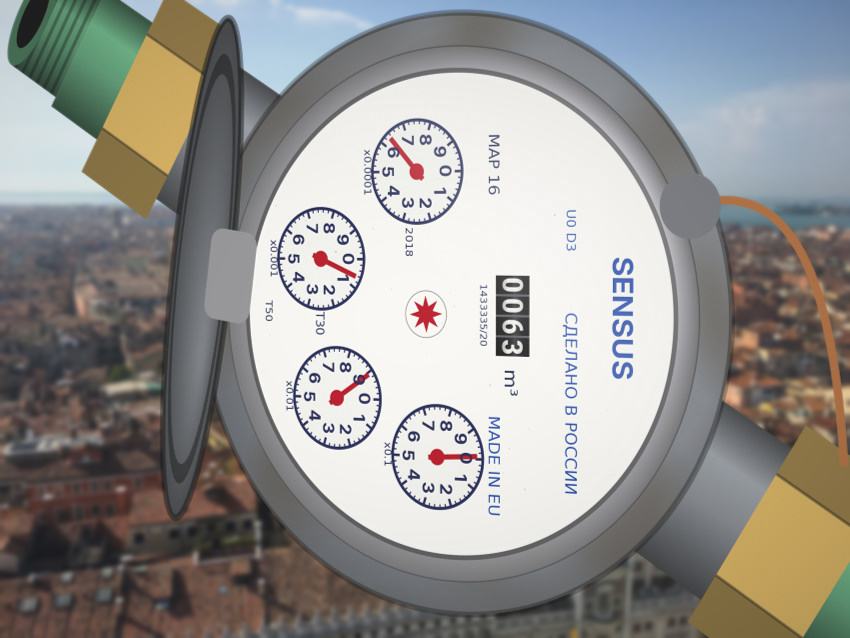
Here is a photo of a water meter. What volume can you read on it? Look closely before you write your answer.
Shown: 62.9906 m³
